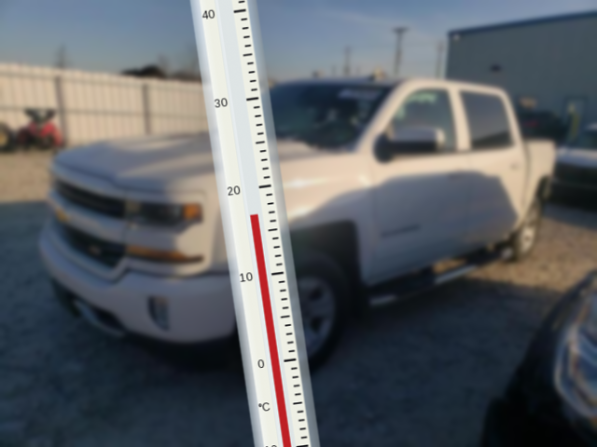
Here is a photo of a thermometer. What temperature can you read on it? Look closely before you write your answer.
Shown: 17 °C
